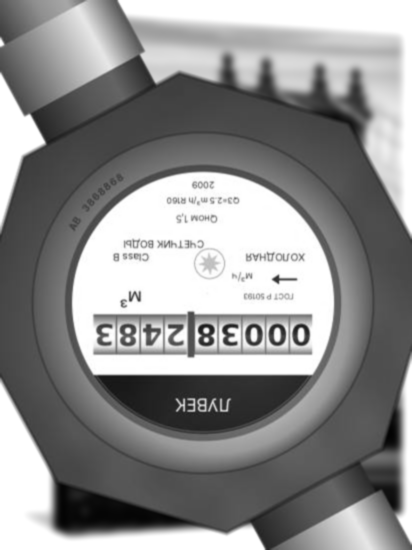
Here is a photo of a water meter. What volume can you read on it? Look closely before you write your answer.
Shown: 38.2483 m³
